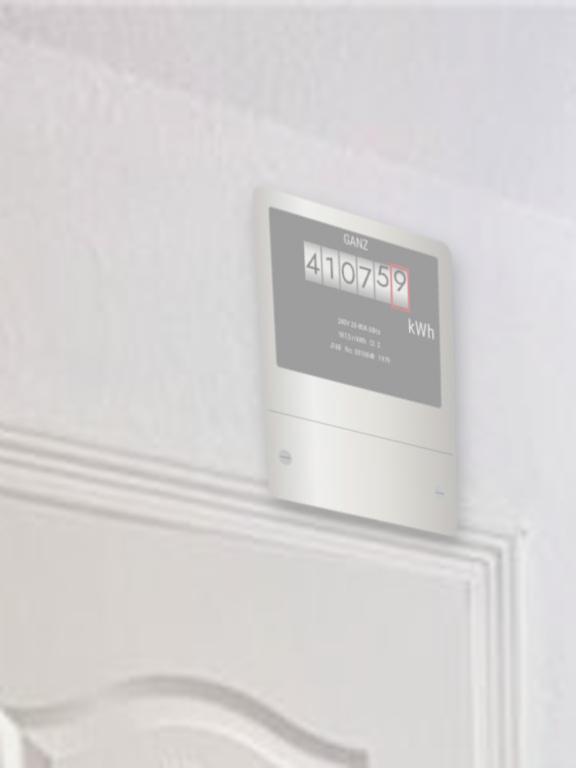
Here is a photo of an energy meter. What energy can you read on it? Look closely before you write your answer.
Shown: 41075.9 kWh
